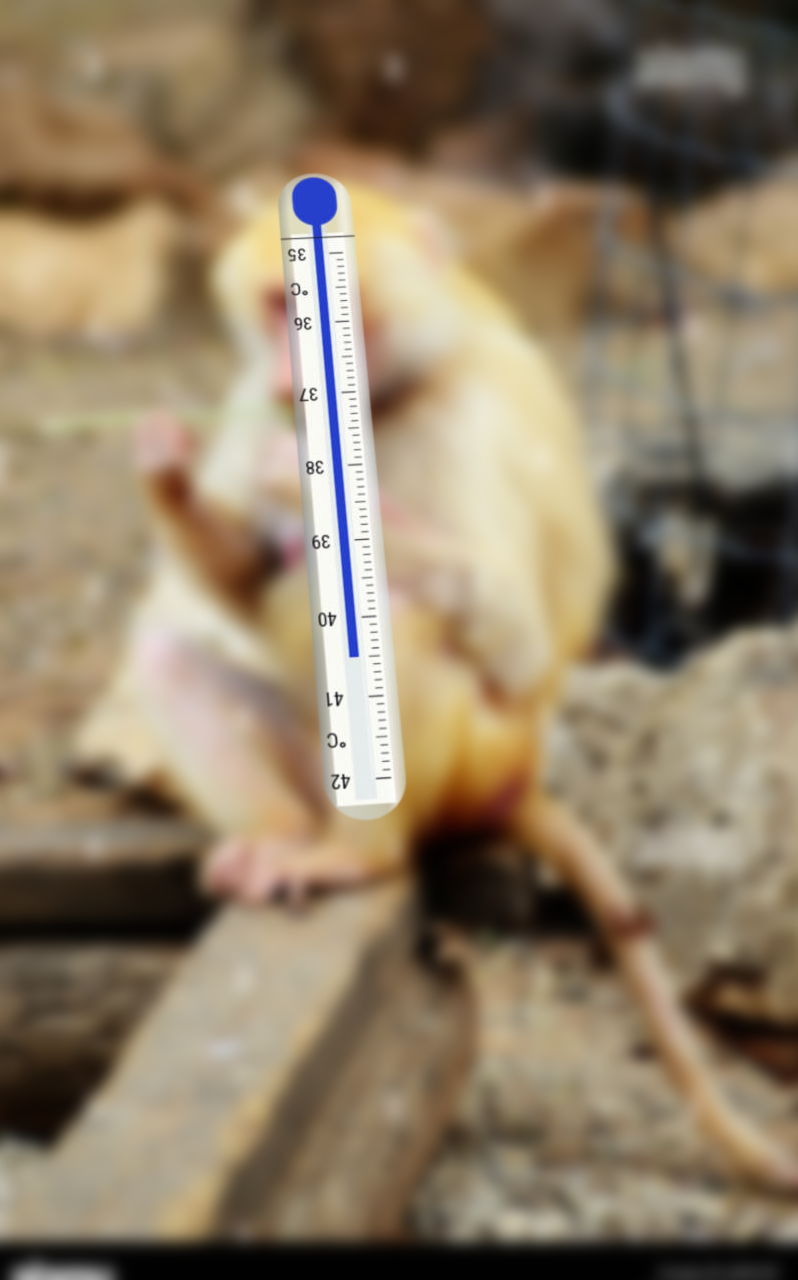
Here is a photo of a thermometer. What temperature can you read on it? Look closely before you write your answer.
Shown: 40.5 °C
